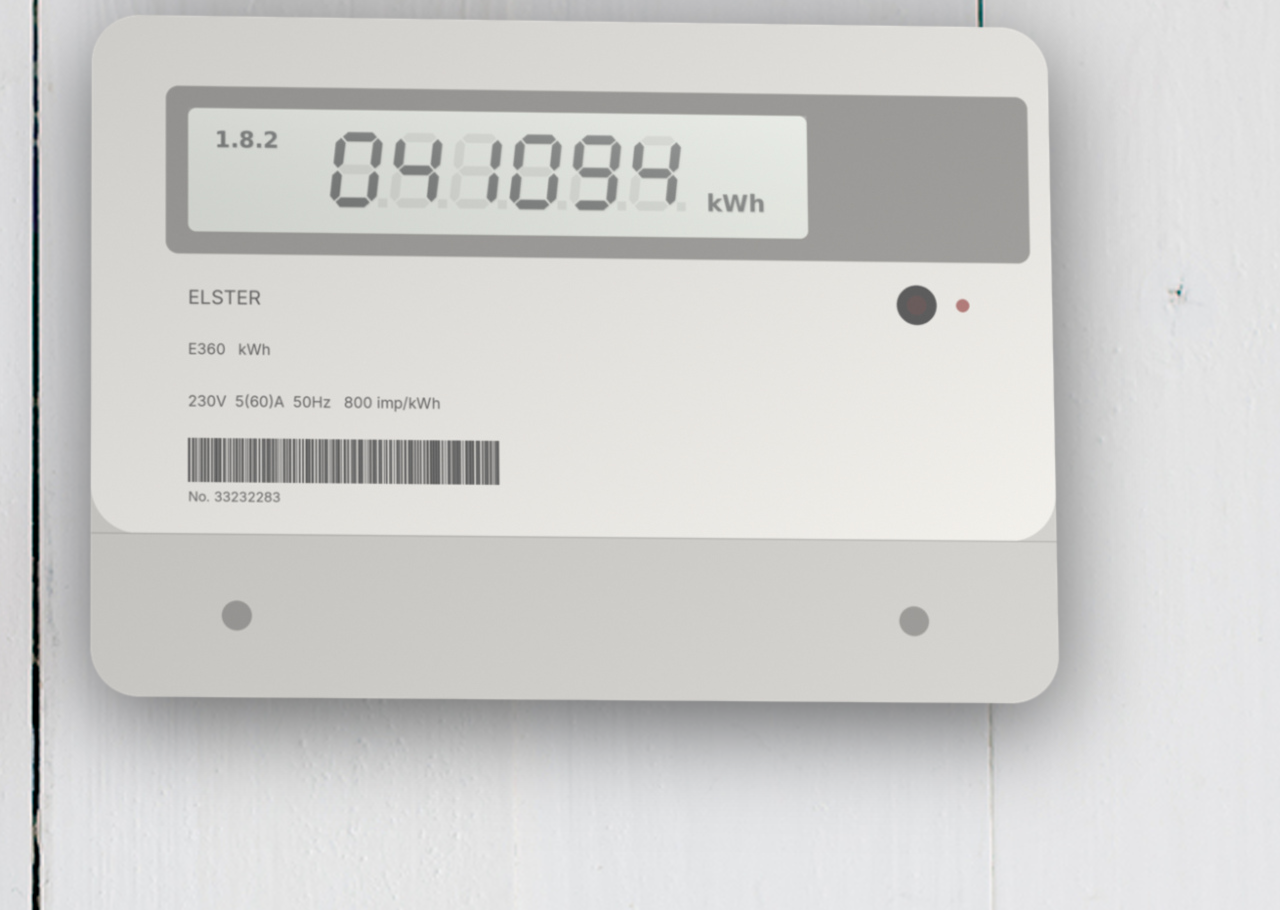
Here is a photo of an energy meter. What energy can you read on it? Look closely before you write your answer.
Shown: 41094 kWh
